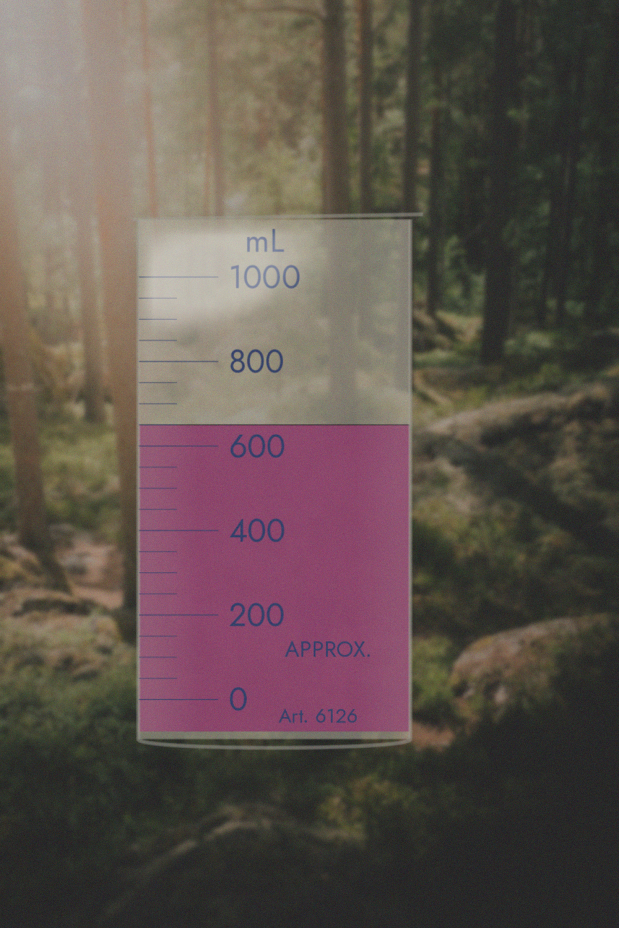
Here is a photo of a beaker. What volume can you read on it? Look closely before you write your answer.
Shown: 650 mL
